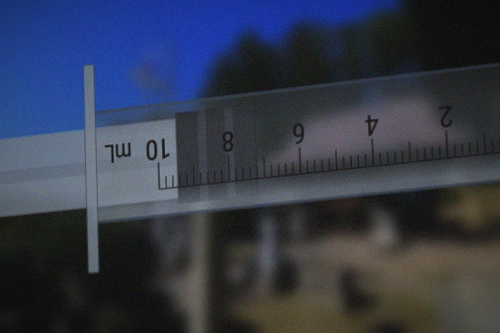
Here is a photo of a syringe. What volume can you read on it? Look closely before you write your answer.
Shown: 7.2 mL
